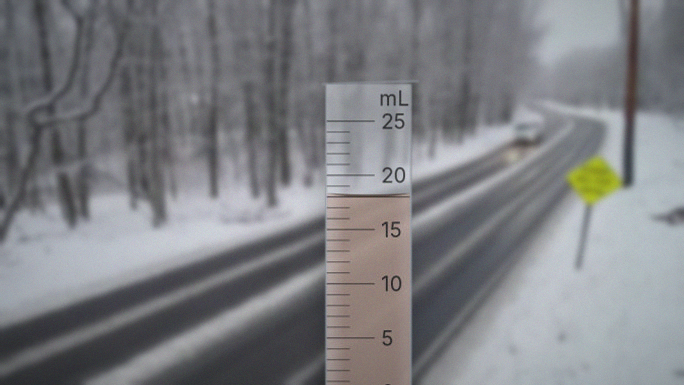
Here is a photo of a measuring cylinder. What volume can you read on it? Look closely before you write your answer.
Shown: 18 mL
